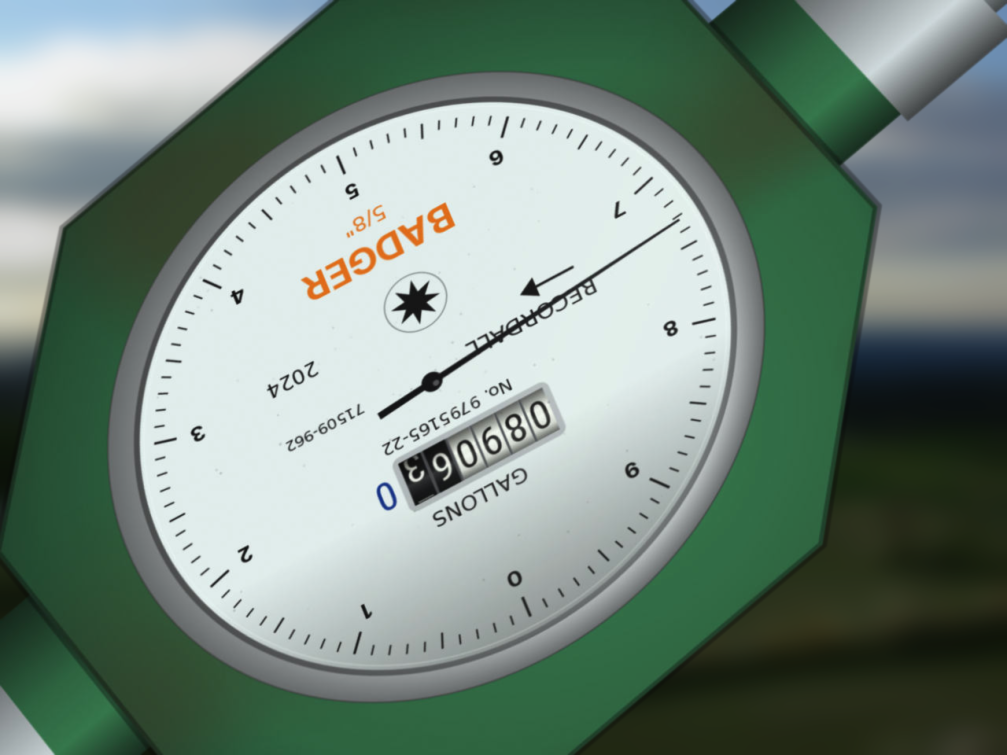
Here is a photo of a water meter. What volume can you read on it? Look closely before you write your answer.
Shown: 890627.3 gal
